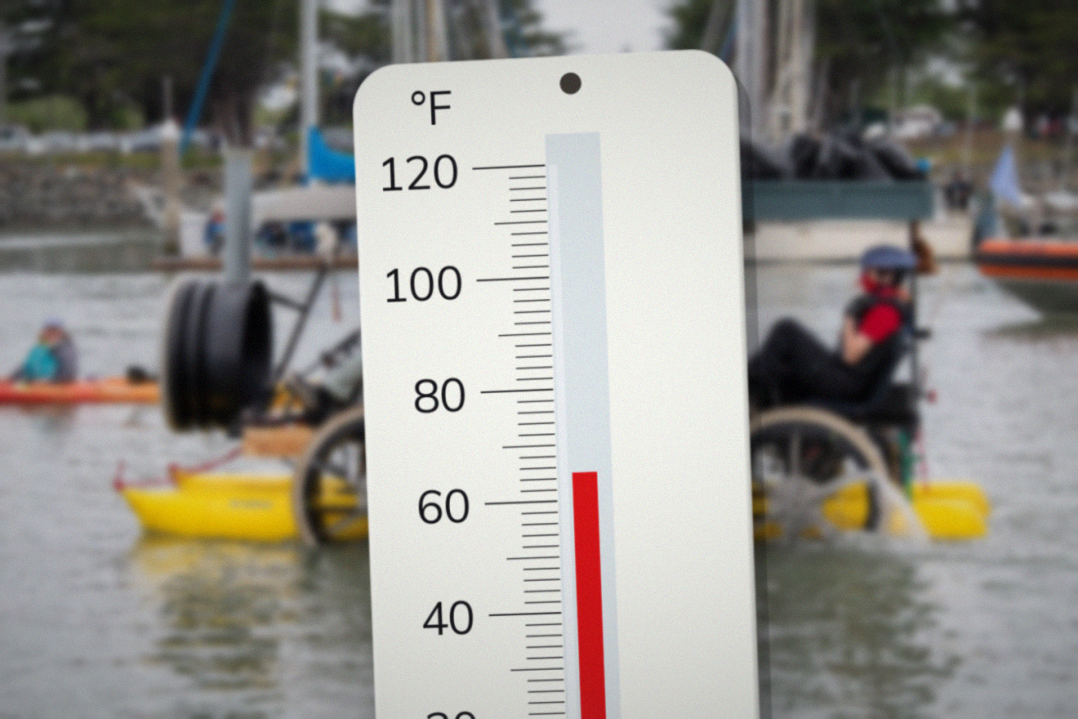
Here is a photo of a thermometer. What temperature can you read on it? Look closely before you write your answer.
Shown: 65 °F
